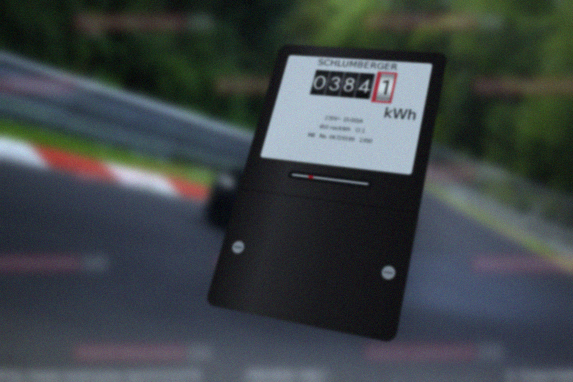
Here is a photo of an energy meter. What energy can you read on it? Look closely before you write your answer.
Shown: 384.1 kWh
